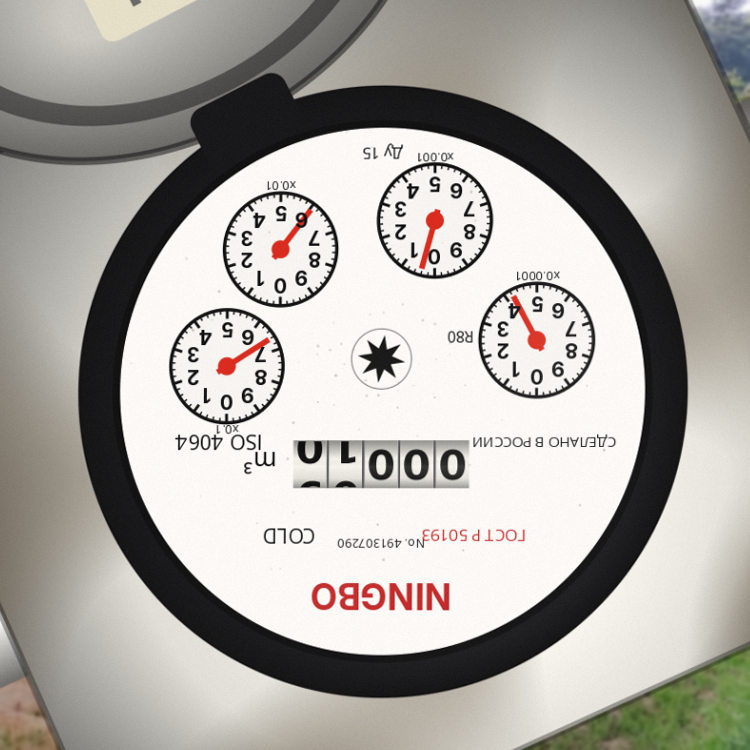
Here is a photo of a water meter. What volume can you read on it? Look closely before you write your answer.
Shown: 9.6604 m³
